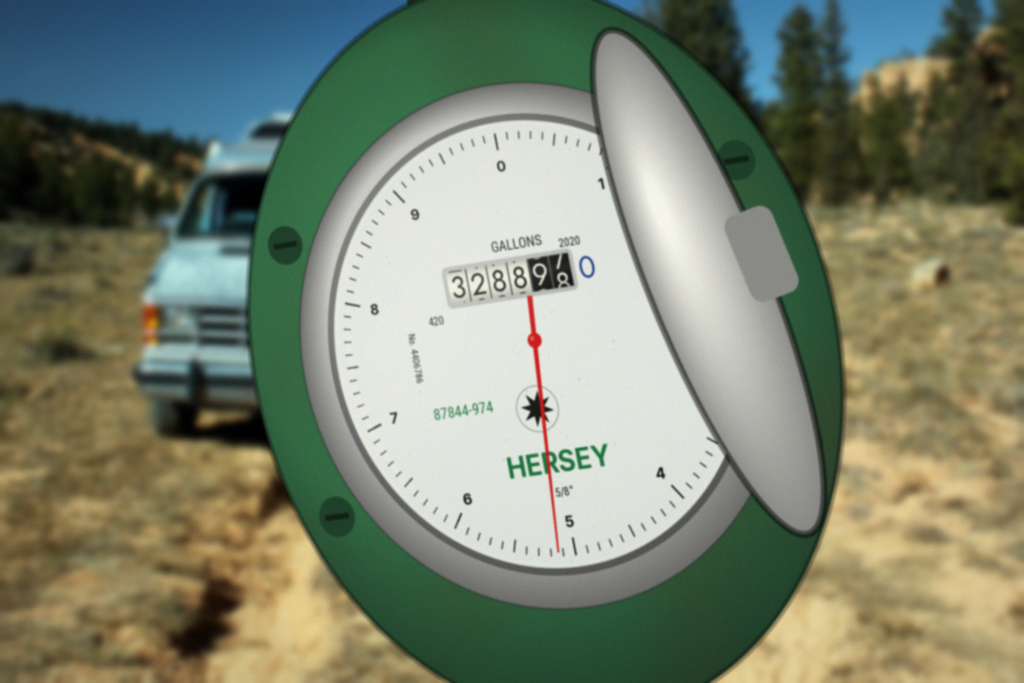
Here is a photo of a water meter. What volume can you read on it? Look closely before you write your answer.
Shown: 3288975.1 gal
